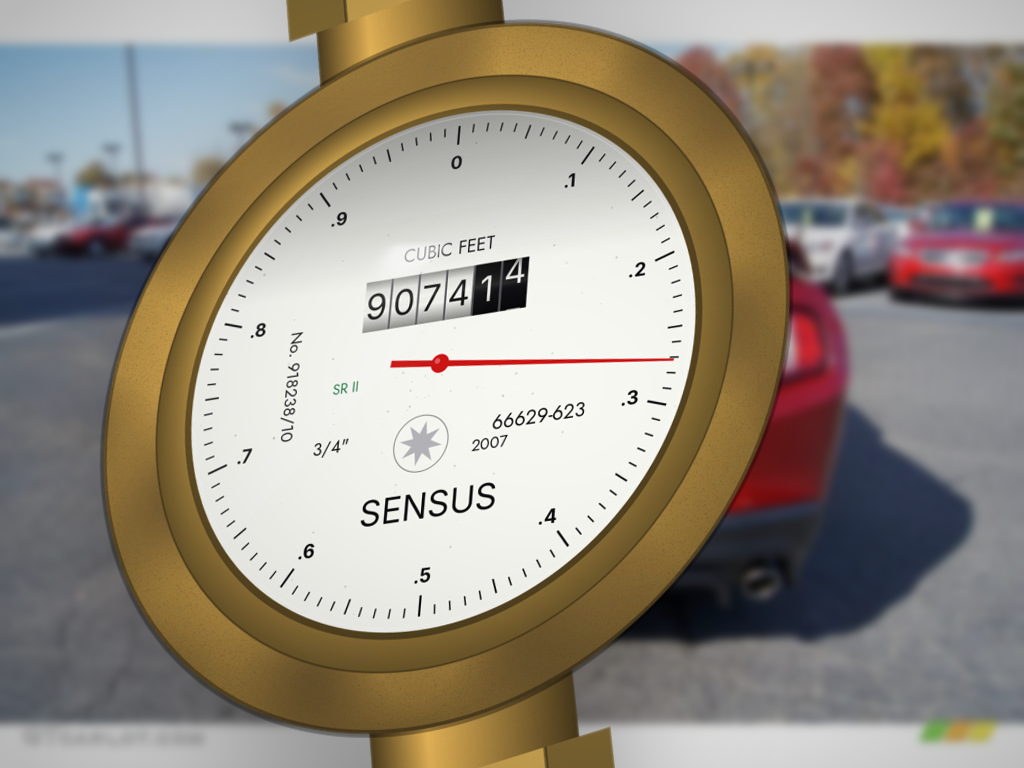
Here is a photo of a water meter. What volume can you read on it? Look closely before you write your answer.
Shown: 907414.27 ft³
